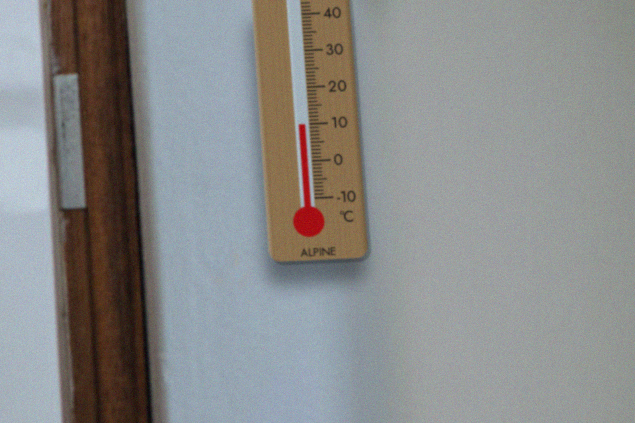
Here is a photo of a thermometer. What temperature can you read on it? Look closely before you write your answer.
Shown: 10 °C
